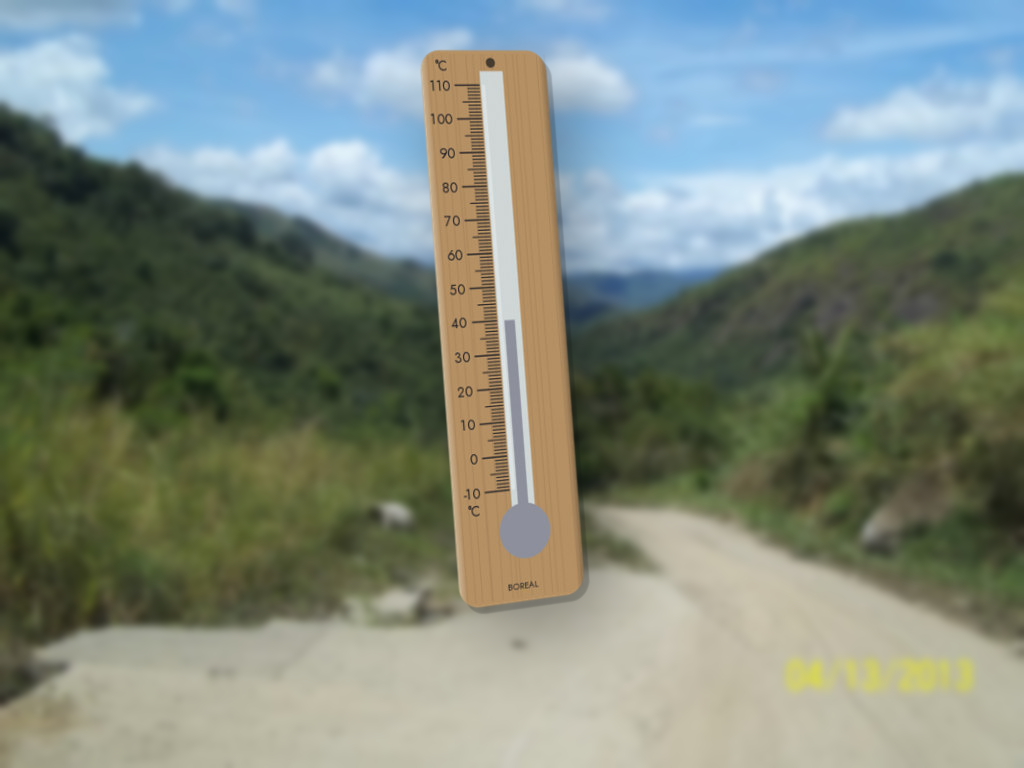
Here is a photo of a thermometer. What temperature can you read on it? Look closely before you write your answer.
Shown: 40 °C
